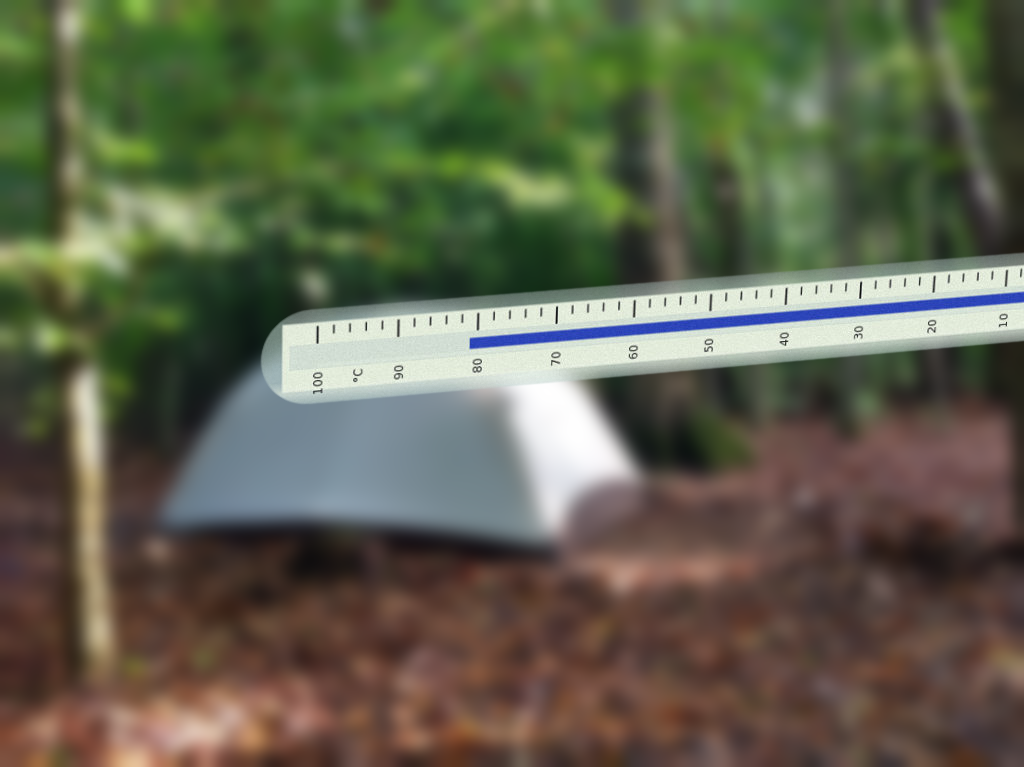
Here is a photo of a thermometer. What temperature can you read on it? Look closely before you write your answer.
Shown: 81 °C
